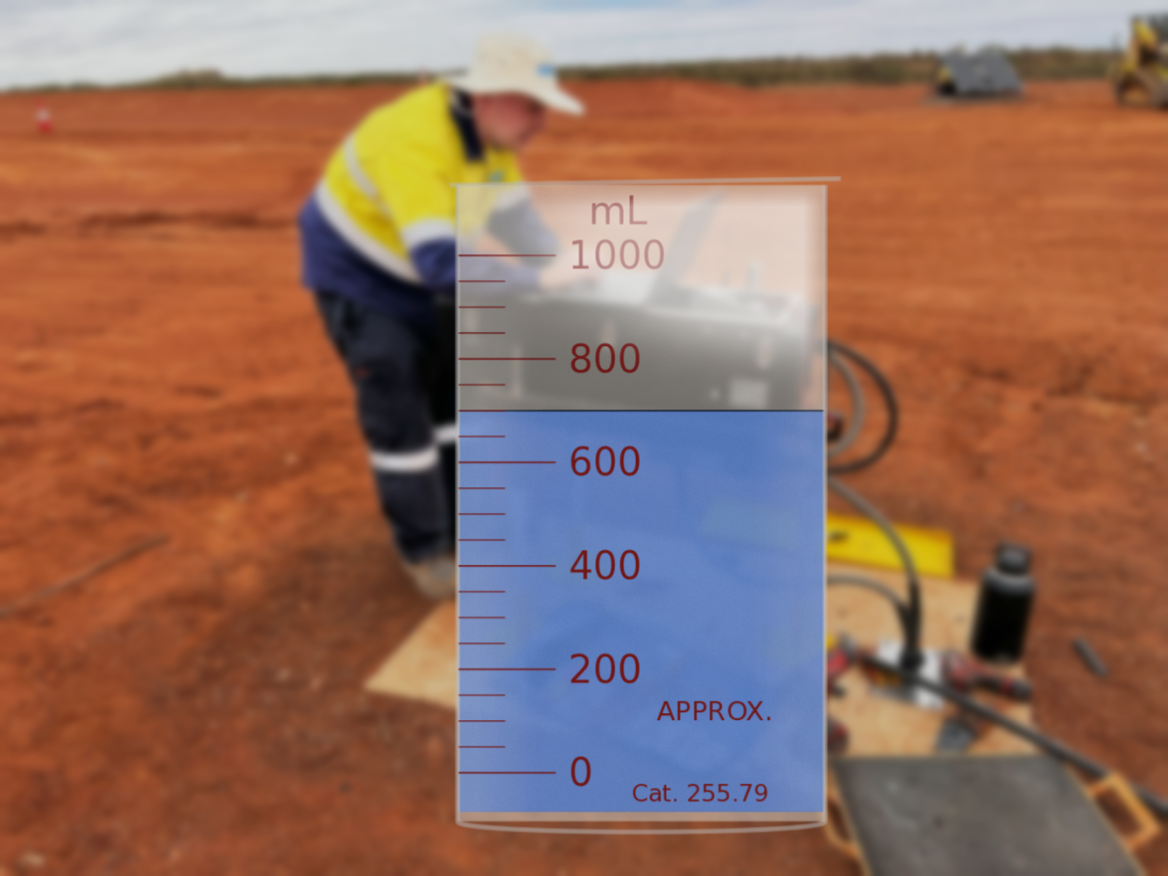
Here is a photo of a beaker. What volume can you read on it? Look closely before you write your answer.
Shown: 700 mL
